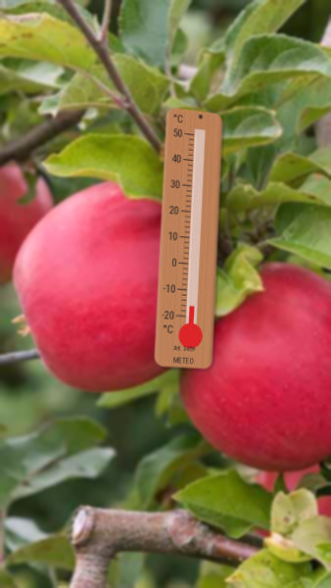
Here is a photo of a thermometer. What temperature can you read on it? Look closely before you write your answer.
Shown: -16 °C
